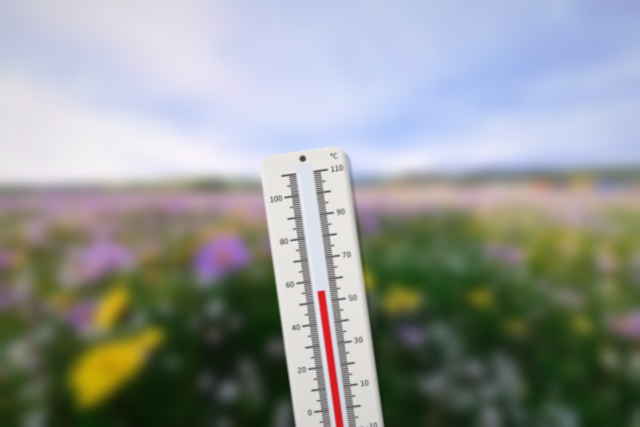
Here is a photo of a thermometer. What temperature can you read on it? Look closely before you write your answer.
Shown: 55 °C
